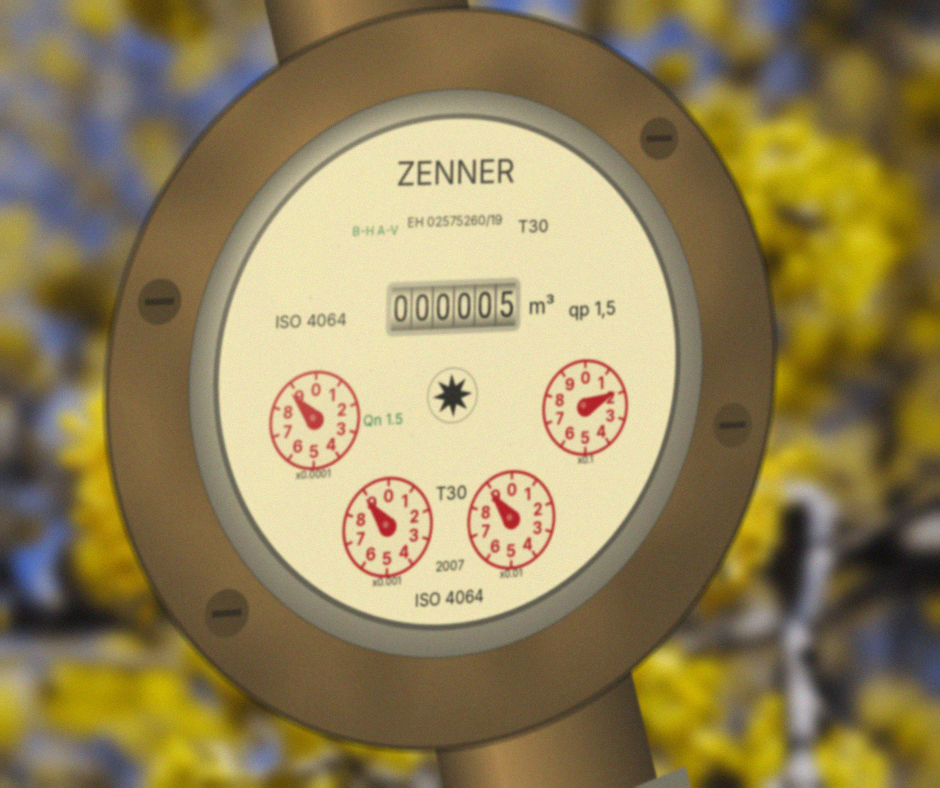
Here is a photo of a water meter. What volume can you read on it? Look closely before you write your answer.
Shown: 5.1888 m³
